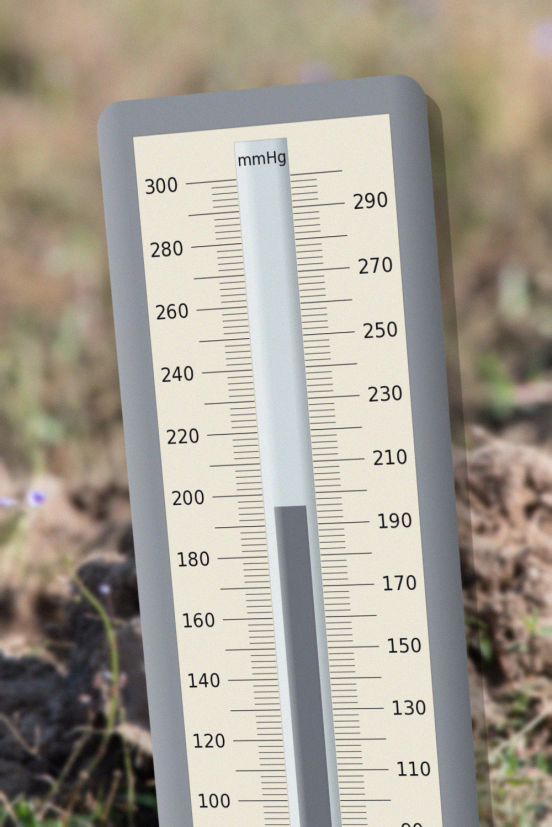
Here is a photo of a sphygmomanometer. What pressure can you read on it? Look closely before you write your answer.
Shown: 196 mmHg
